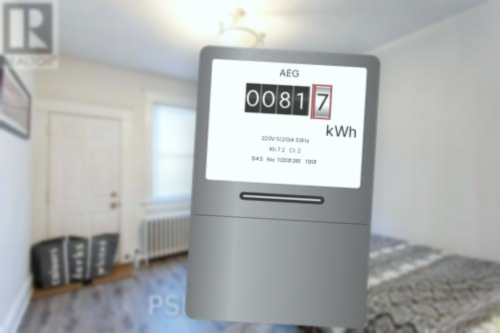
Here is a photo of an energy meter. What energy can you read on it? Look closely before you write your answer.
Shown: 81.7 kWh
